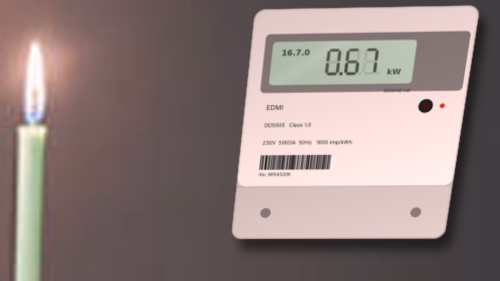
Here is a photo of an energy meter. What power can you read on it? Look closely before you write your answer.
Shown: 0.67 kW
